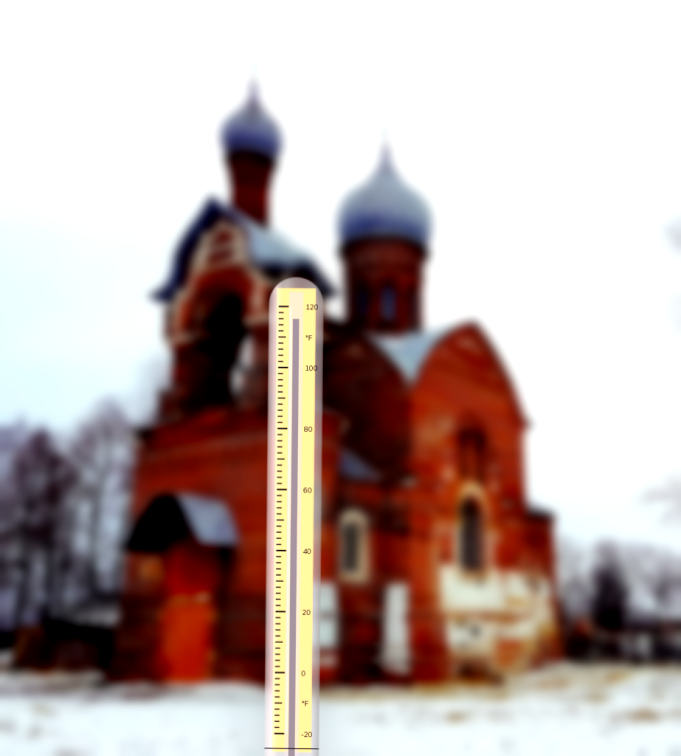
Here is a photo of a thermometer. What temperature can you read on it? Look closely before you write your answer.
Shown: 116 °F
